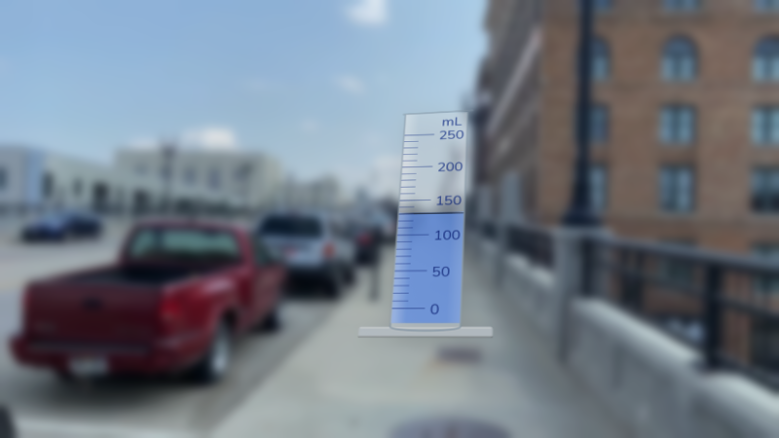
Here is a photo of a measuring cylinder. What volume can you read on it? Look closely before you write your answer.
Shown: 130 mL
